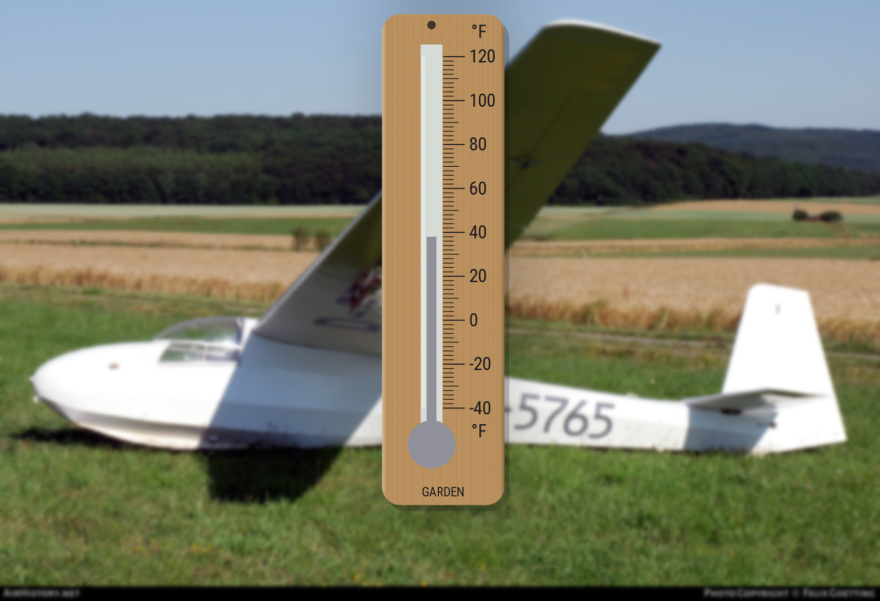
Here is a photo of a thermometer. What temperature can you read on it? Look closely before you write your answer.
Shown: 38 °F
